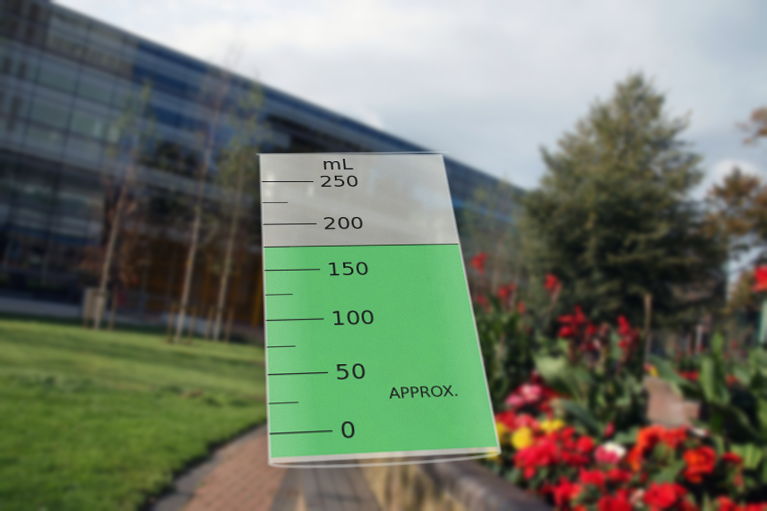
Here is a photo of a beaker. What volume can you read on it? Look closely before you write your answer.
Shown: 175 mL
